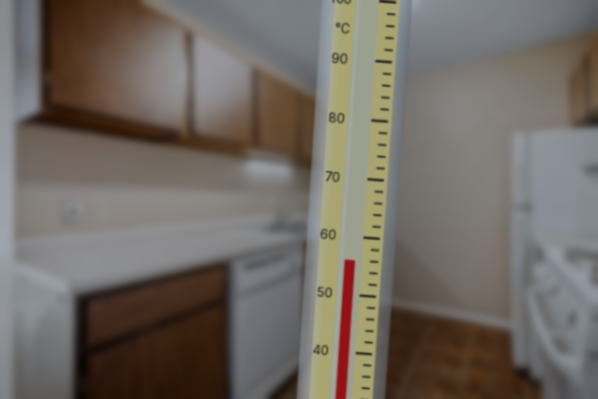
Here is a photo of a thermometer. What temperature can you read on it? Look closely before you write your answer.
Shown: 56 °C
